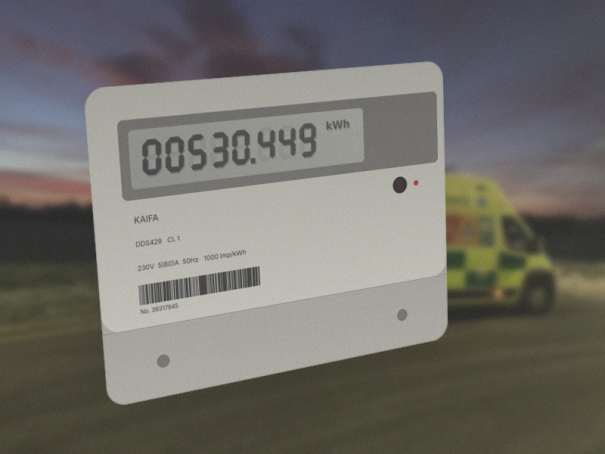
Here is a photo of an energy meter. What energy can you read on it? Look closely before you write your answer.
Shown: 530.449 kWh
